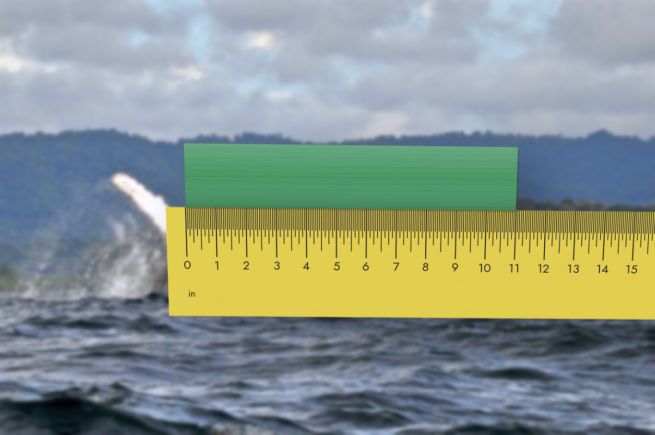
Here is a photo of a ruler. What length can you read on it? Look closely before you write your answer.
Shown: 11 in
